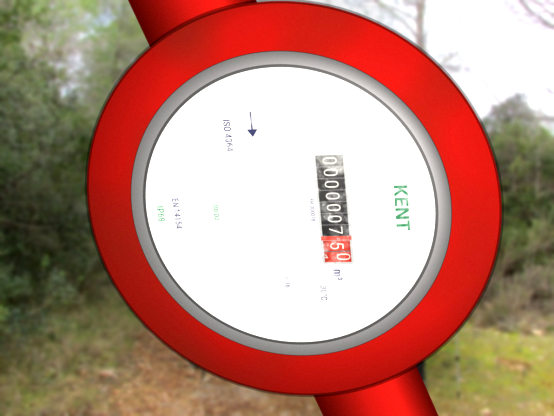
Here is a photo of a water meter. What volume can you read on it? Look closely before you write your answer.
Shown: 7.50 m³
